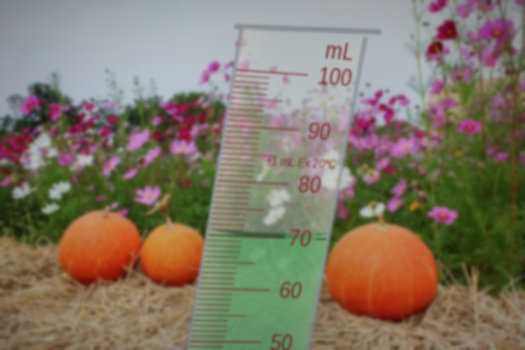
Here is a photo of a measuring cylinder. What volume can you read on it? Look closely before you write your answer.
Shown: 70 mL
